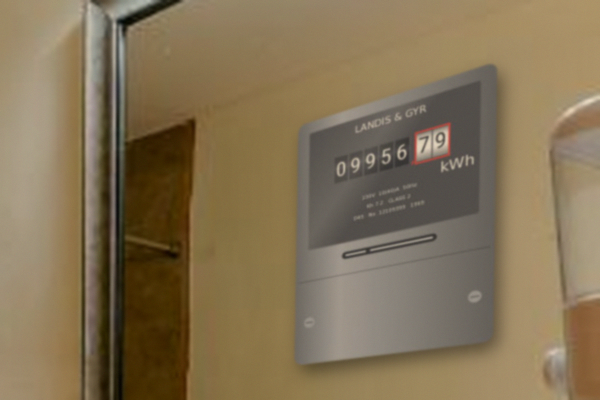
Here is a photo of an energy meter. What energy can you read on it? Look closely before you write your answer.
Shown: 9956.79 kWh
